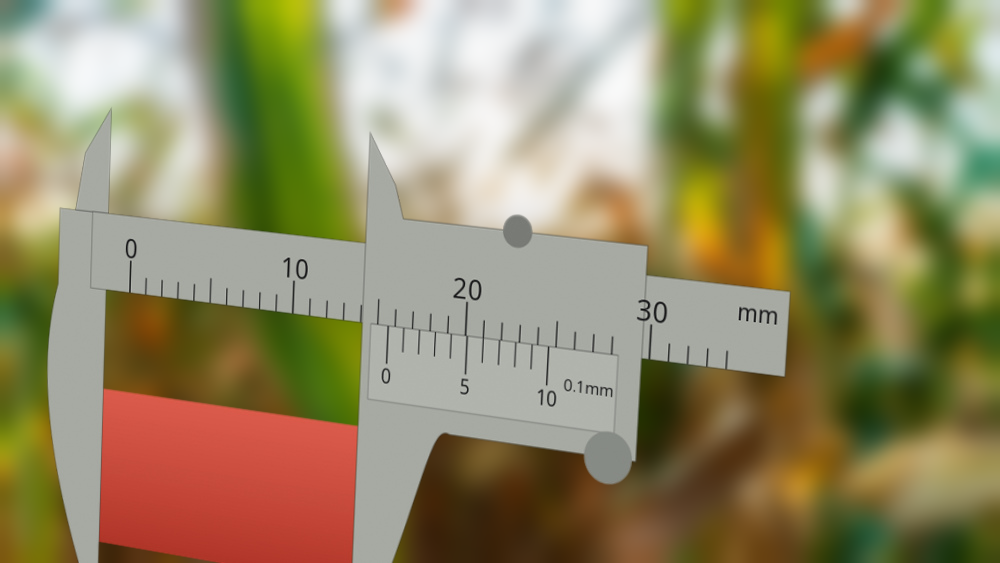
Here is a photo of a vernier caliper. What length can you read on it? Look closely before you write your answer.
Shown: 15.6 mm
